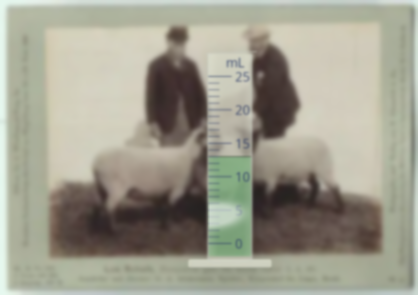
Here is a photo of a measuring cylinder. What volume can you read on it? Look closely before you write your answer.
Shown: 13 mL
